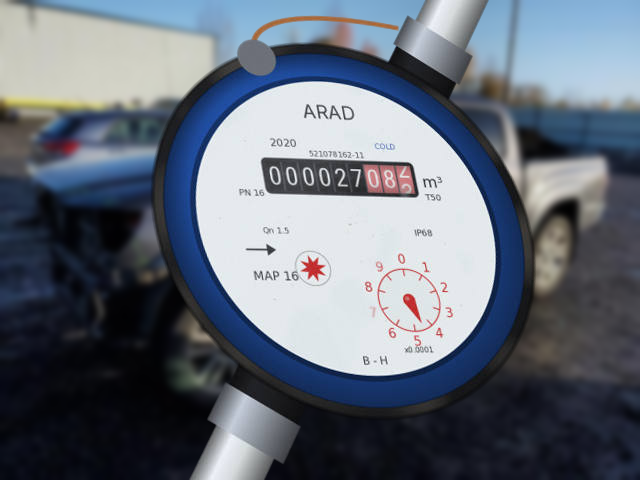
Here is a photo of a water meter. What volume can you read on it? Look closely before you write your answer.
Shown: 27.0824 m³
